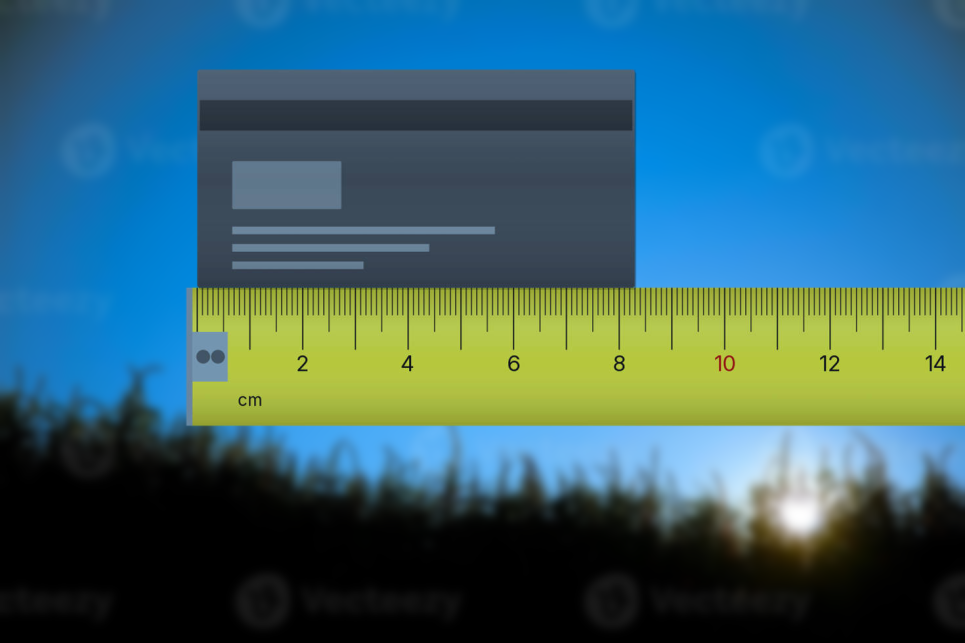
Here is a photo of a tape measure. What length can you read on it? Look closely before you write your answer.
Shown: 8.3 cm
